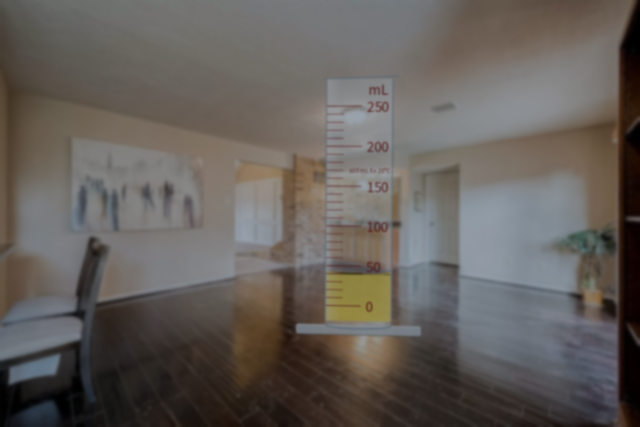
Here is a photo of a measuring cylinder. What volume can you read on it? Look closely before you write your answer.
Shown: 40 mL
